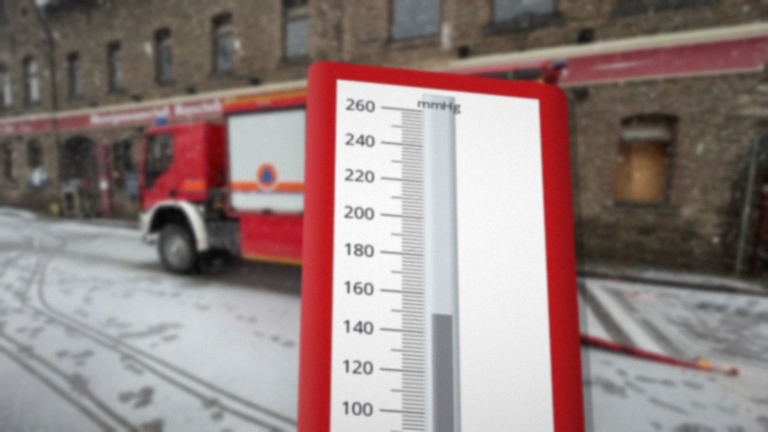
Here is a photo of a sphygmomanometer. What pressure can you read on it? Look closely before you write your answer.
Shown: 150 mmHg
